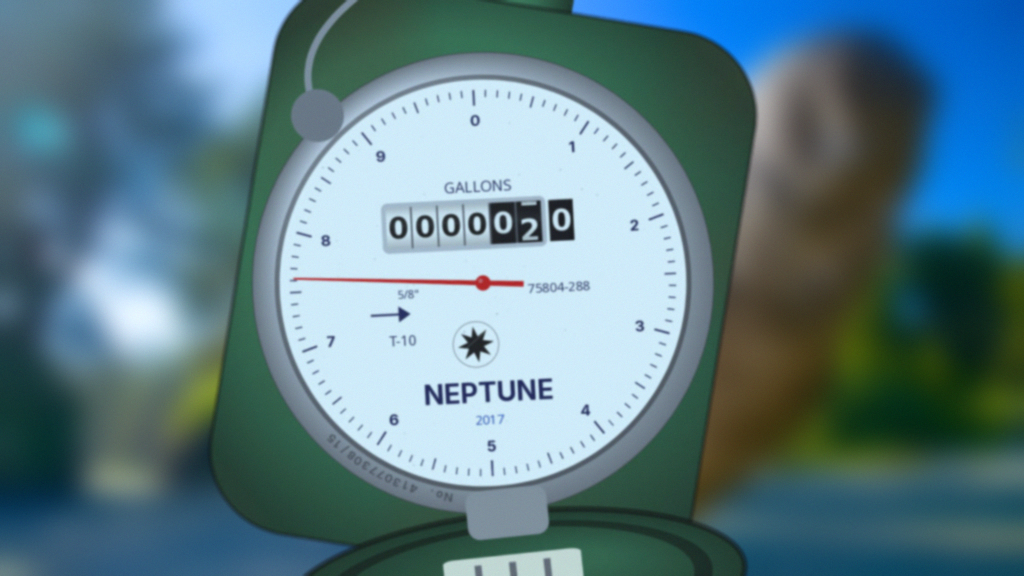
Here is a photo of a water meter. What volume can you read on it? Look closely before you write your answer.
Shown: 17.6 gal
